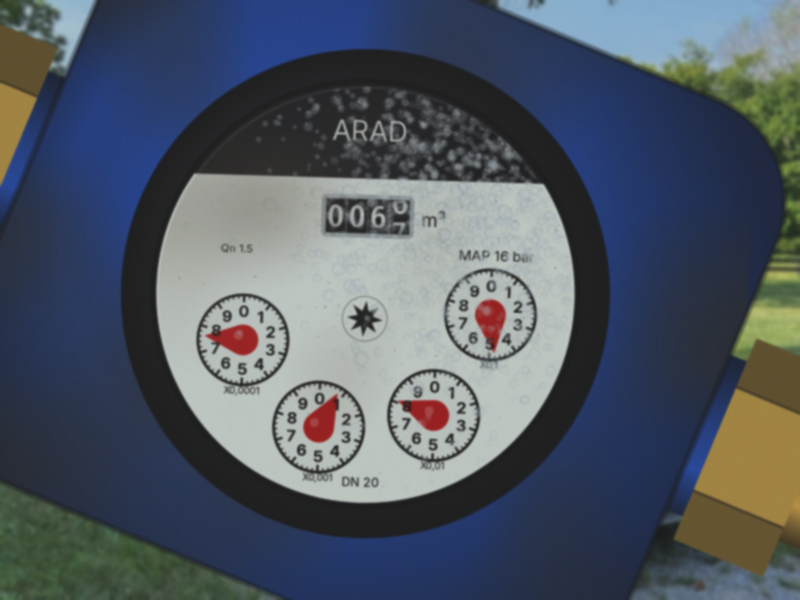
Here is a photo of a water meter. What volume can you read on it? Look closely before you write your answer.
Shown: 66.4807 m³
